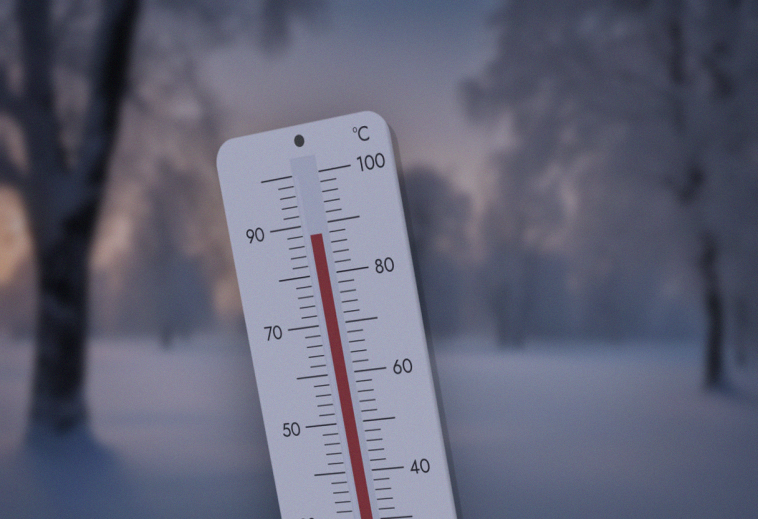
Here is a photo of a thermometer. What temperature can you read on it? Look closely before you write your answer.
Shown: 88 °C
